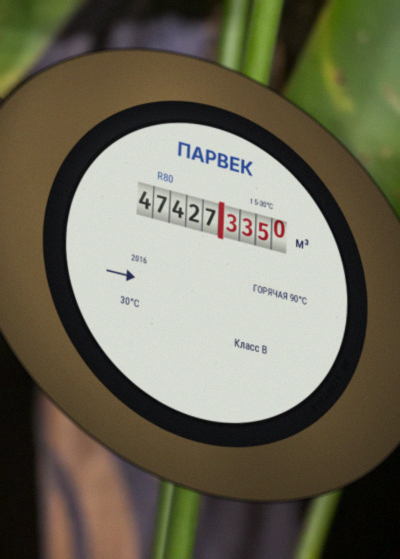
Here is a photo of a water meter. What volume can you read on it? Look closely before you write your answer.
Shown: 47427.3350 m³
